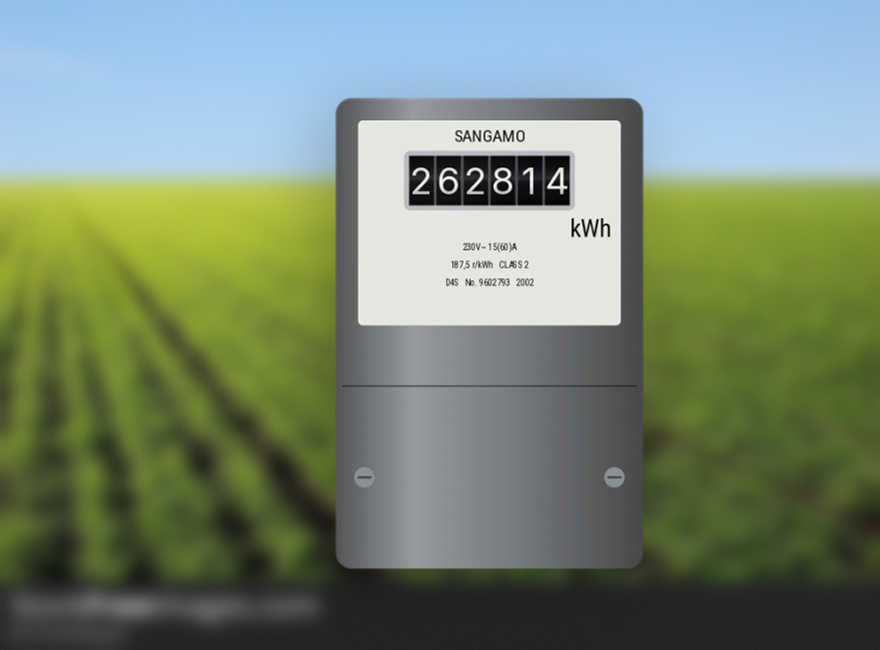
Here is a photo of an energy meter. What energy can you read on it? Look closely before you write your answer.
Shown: 262814 kWh
